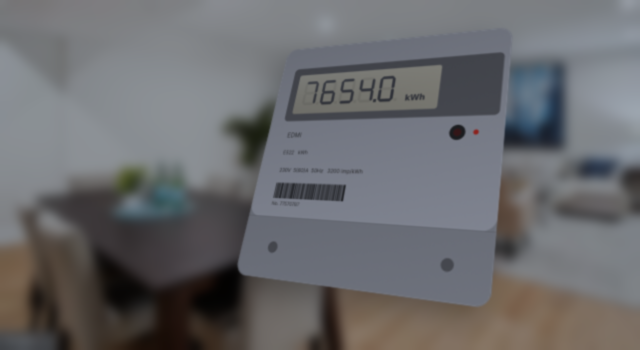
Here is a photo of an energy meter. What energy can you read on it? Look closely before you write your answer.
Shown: 7654.0 kWh
